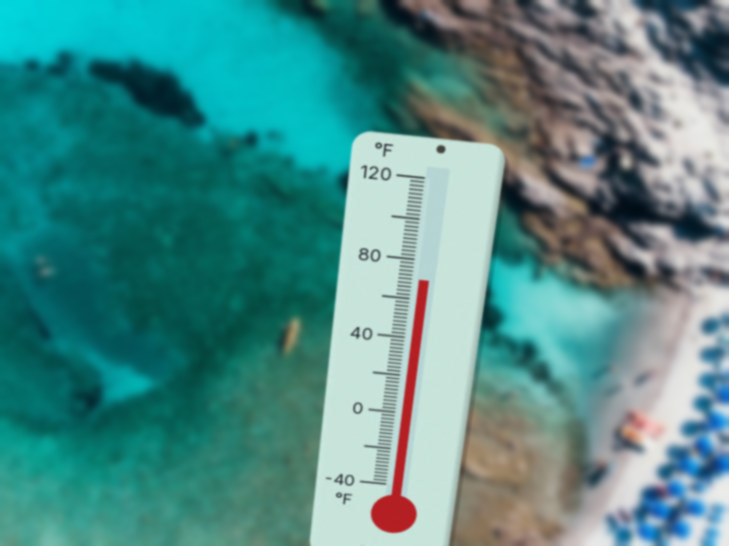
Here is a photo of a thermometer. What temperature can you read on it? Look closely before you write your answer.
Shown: 70 °F
